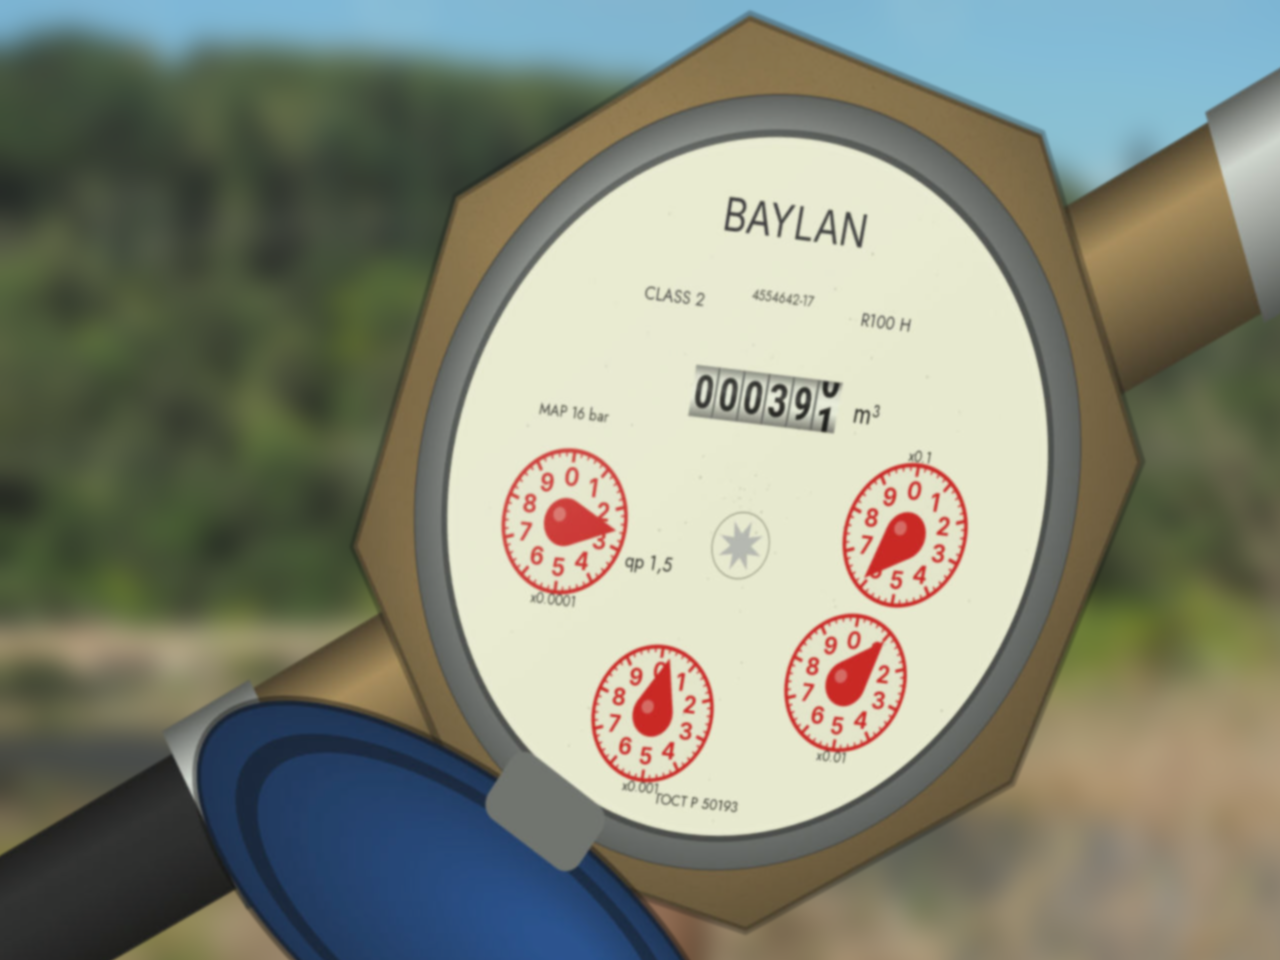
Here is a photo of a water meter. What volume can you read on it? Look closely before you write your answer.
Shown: 390.6102 m³
